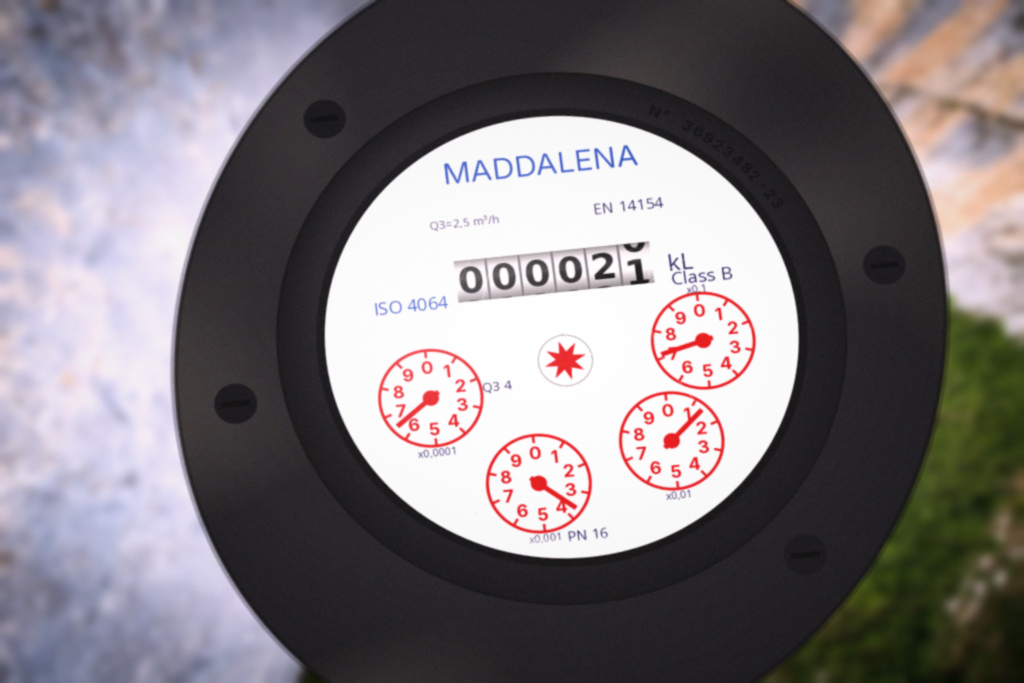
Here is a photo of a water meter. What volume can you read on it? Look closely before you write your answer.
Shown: 20.7136 kL
